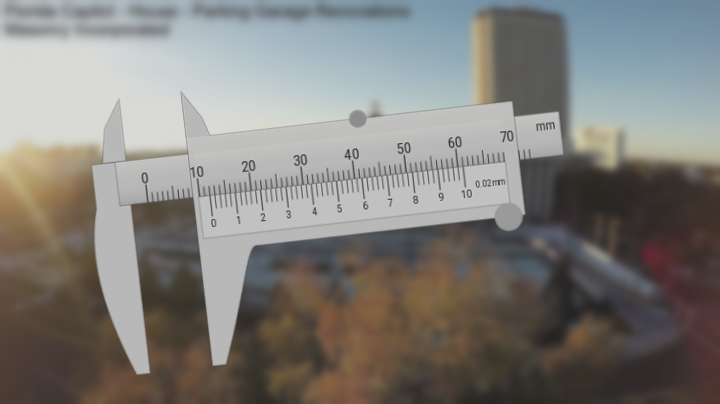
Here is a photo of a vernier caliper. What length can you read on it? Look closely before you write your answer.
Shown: 12.0 mm
